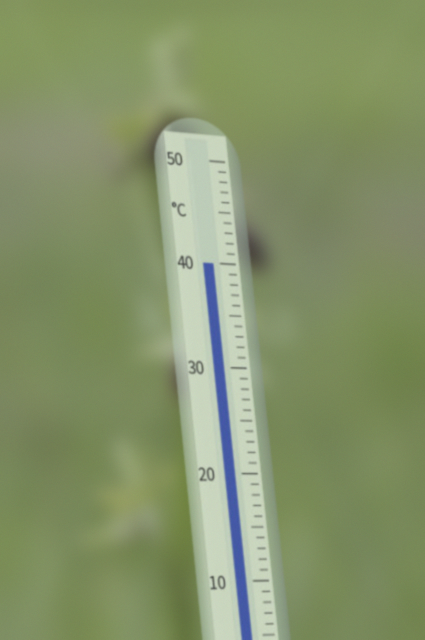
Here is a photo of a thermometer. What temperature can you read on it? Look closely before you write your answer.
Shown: 40 °C
